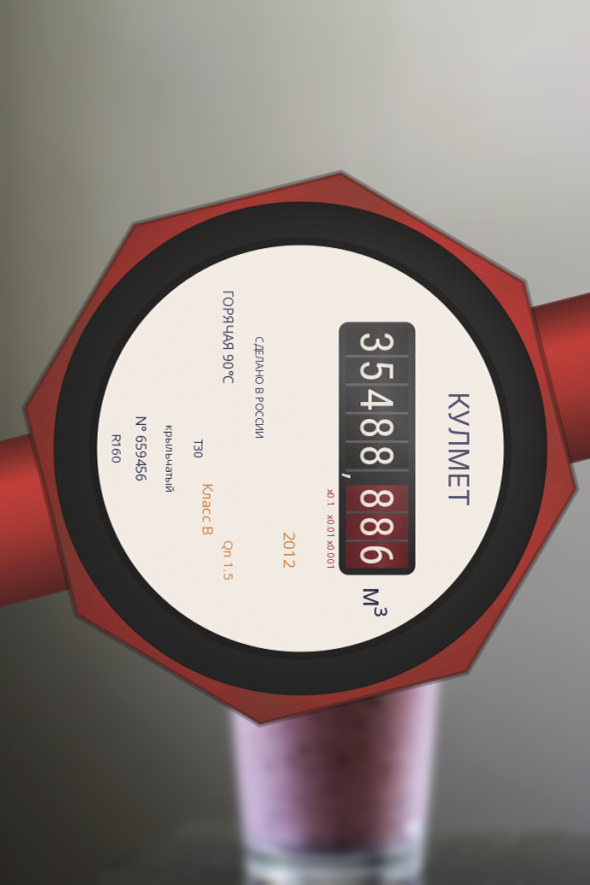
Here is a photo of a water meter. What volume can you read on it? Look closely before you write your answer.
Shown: 35488.886 m³
